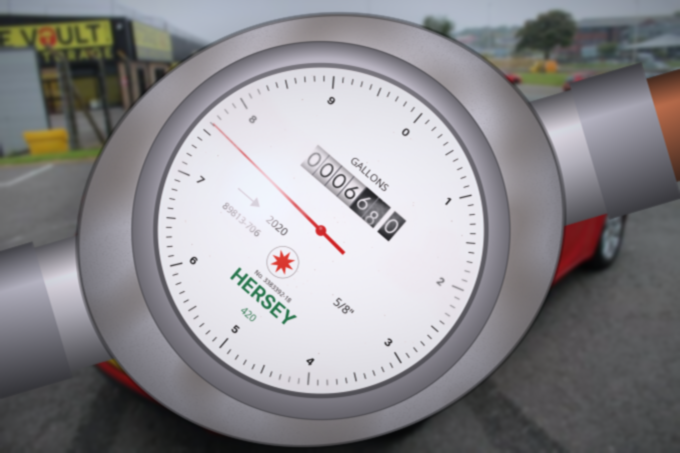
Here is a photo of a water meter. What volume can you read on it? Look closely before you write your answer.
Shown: 6677.6 gal
